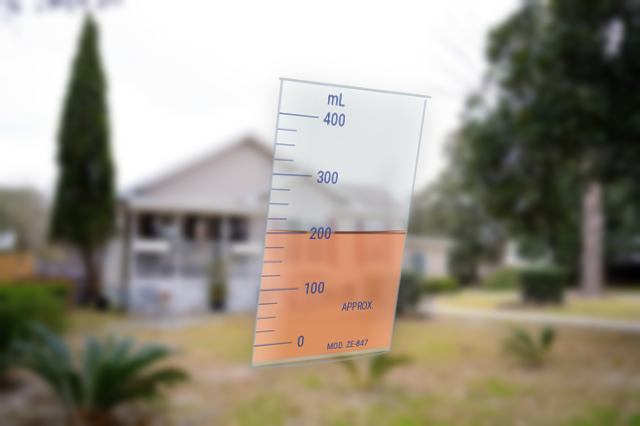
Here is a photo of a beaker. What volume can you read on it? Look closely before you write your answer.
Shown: 200 mL
